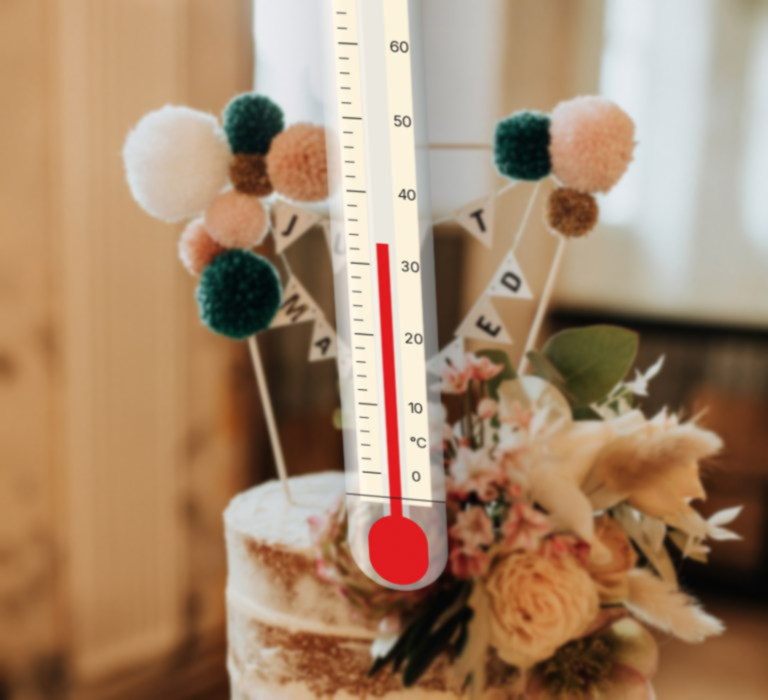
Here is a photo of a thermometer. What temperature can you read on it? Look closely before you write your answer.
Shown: 33 °C
